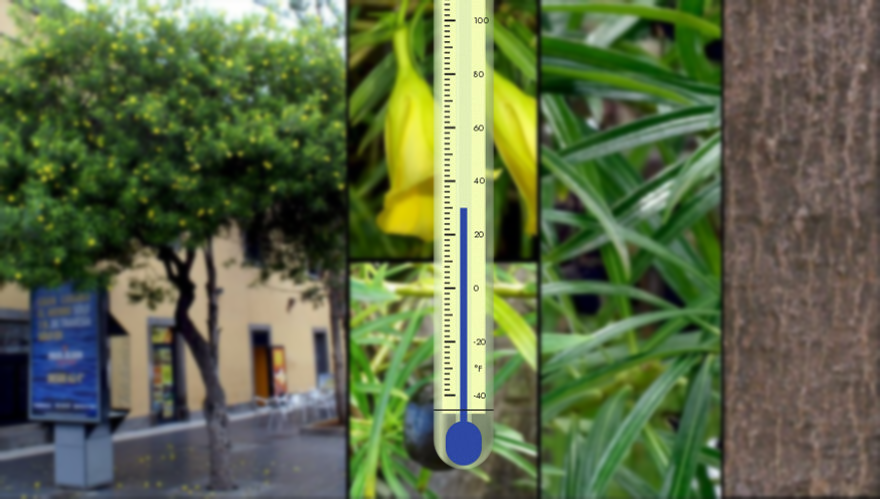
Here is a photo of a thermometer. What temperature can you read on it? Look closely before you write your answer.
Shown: 30 °F
